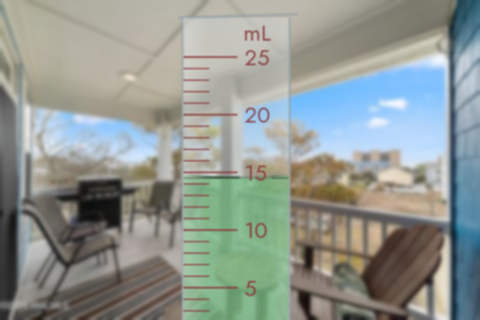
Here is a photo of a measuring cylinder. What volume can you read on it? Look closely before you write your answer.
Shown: 14.5 mL
